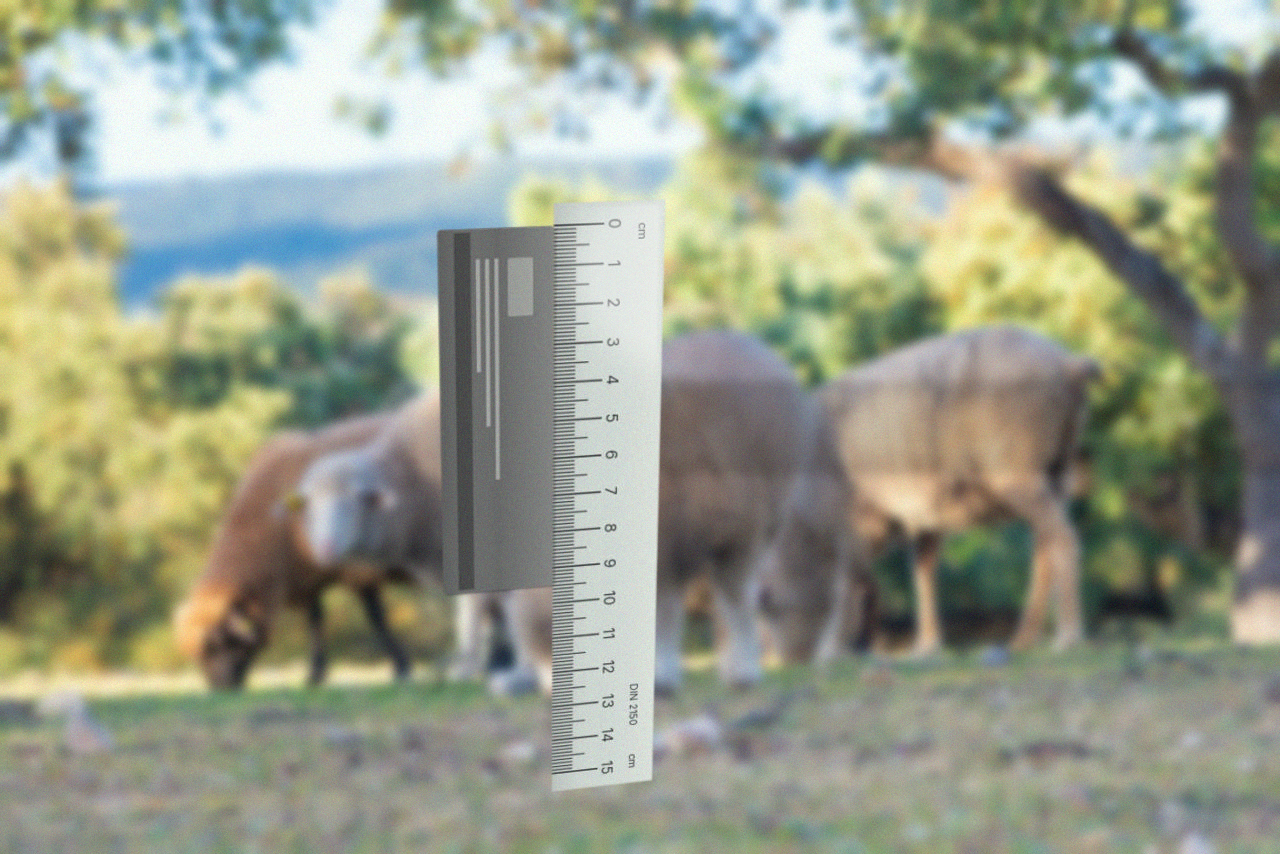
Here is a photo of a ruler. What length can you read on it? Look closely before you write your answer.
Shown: 9.5 cm
